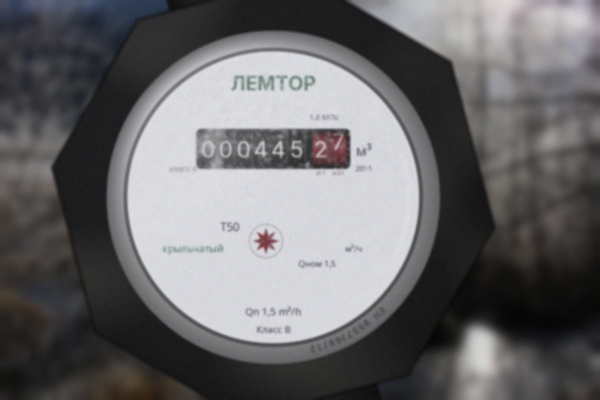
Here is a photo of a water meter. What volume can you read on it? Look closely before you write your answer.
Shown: 445.27 m³
